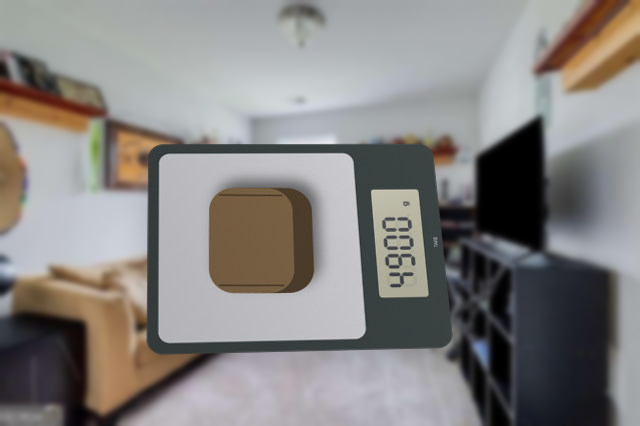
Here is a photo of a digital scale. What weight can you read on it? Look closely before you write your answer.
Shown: 4900 g
